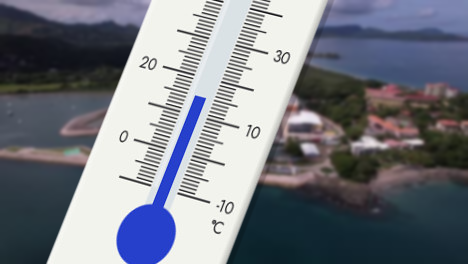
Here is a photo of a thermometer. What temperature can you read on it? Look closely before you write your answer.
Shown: 15 °C
